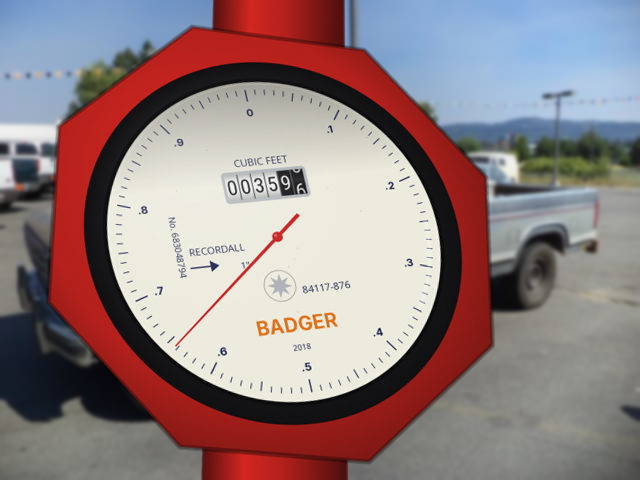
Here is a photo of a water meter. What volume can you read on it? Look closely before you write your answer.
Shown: 3595.64 ft³
